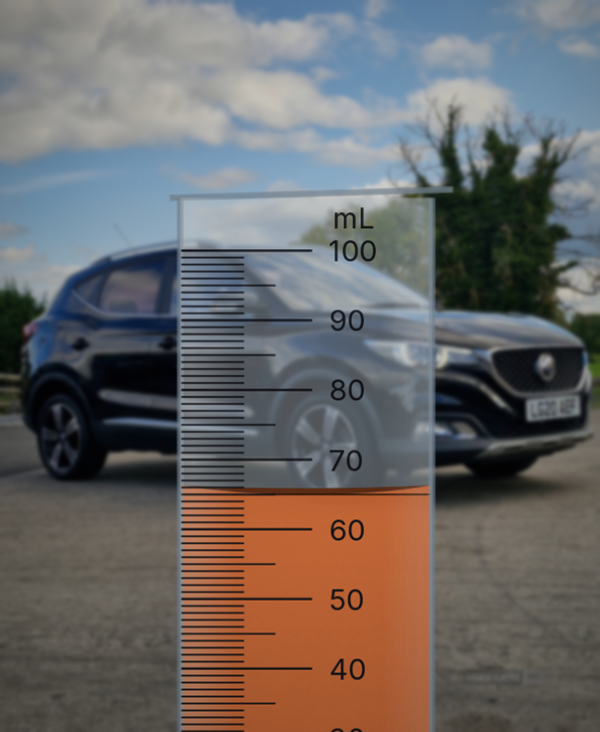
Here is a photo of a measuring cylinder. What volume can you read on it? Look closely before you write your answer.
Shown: 65 mL
